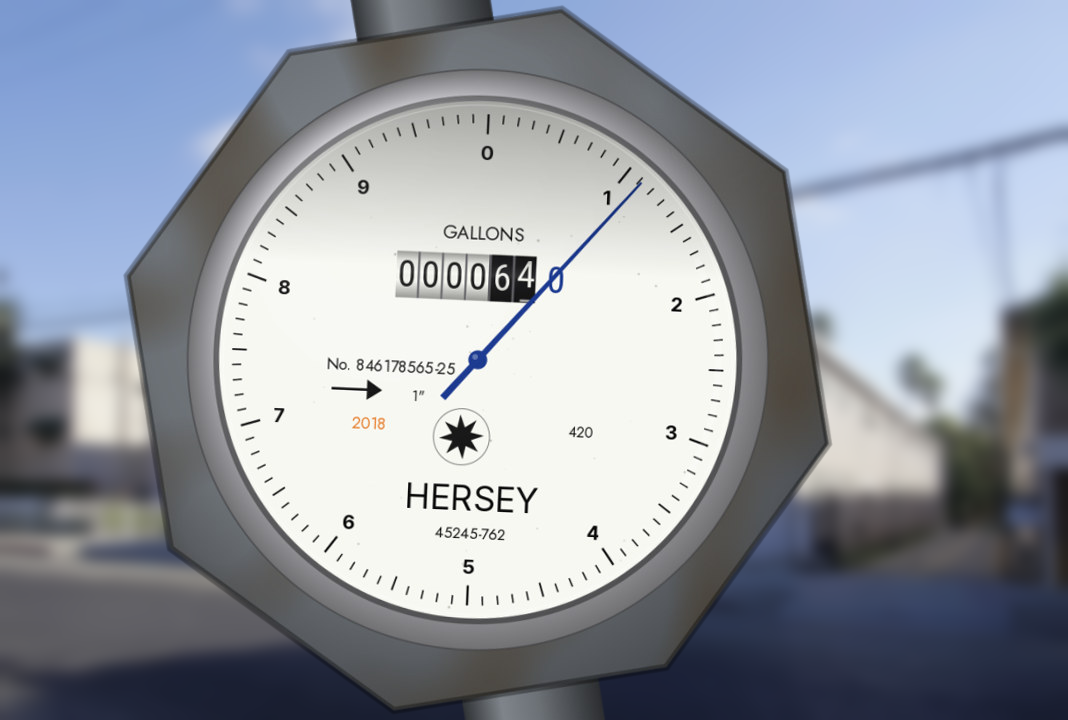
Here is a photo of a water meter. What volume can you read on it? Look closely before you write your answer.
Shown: 641.1 gal
